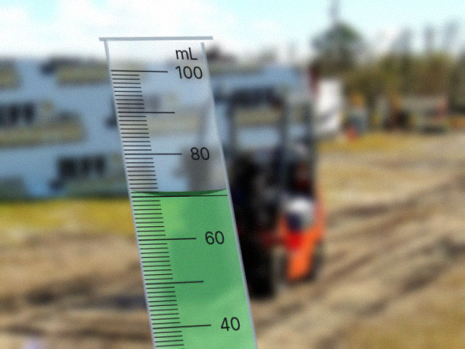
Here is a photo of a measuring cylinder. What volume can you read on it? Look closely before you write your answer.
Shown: 70 mL
